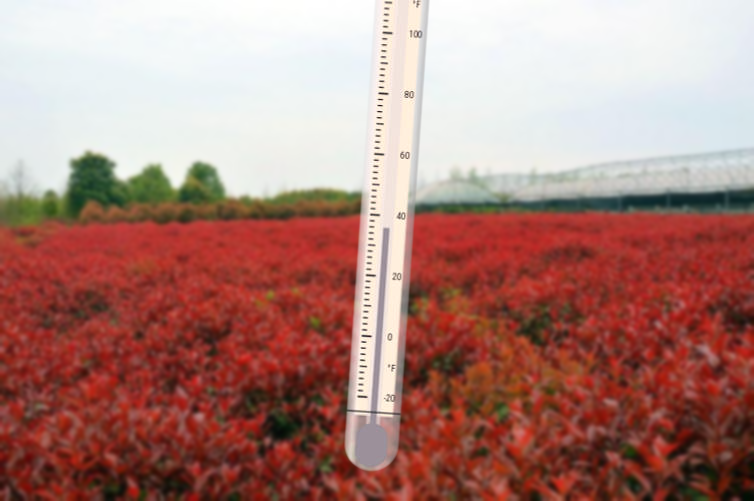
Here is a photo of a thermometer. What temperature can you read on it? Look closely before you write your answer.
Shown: 36 °F
